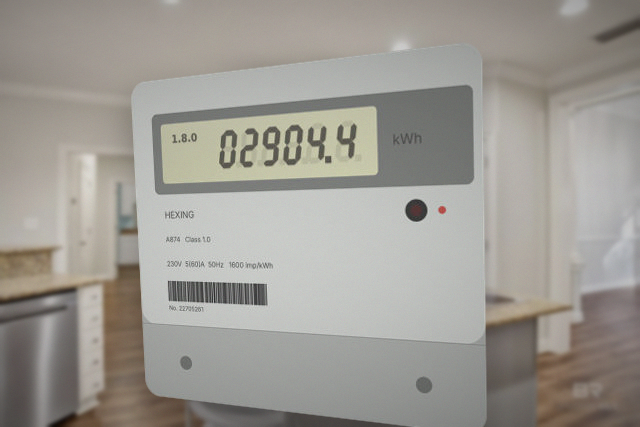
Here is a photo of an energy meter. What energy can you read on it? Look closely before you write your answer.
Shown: 2904.4 kWh
